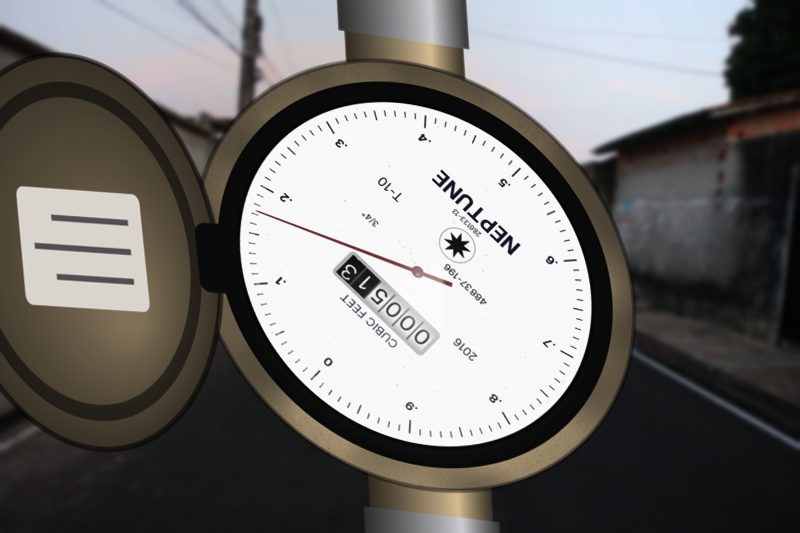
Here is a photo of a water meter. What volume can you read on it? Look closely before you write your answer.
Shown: 513.17 ft³
